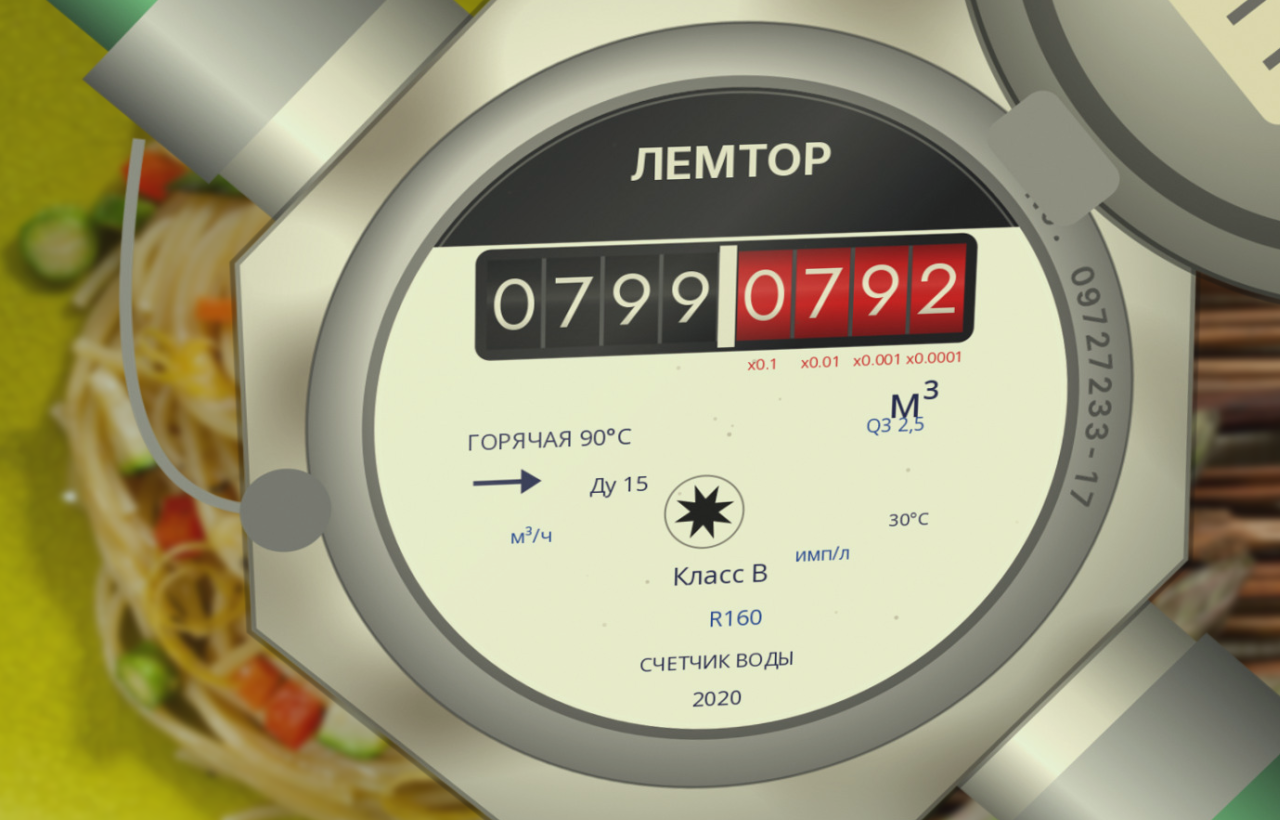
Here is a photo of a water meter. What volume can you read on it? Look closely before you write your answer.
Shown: 799.0792 m³
